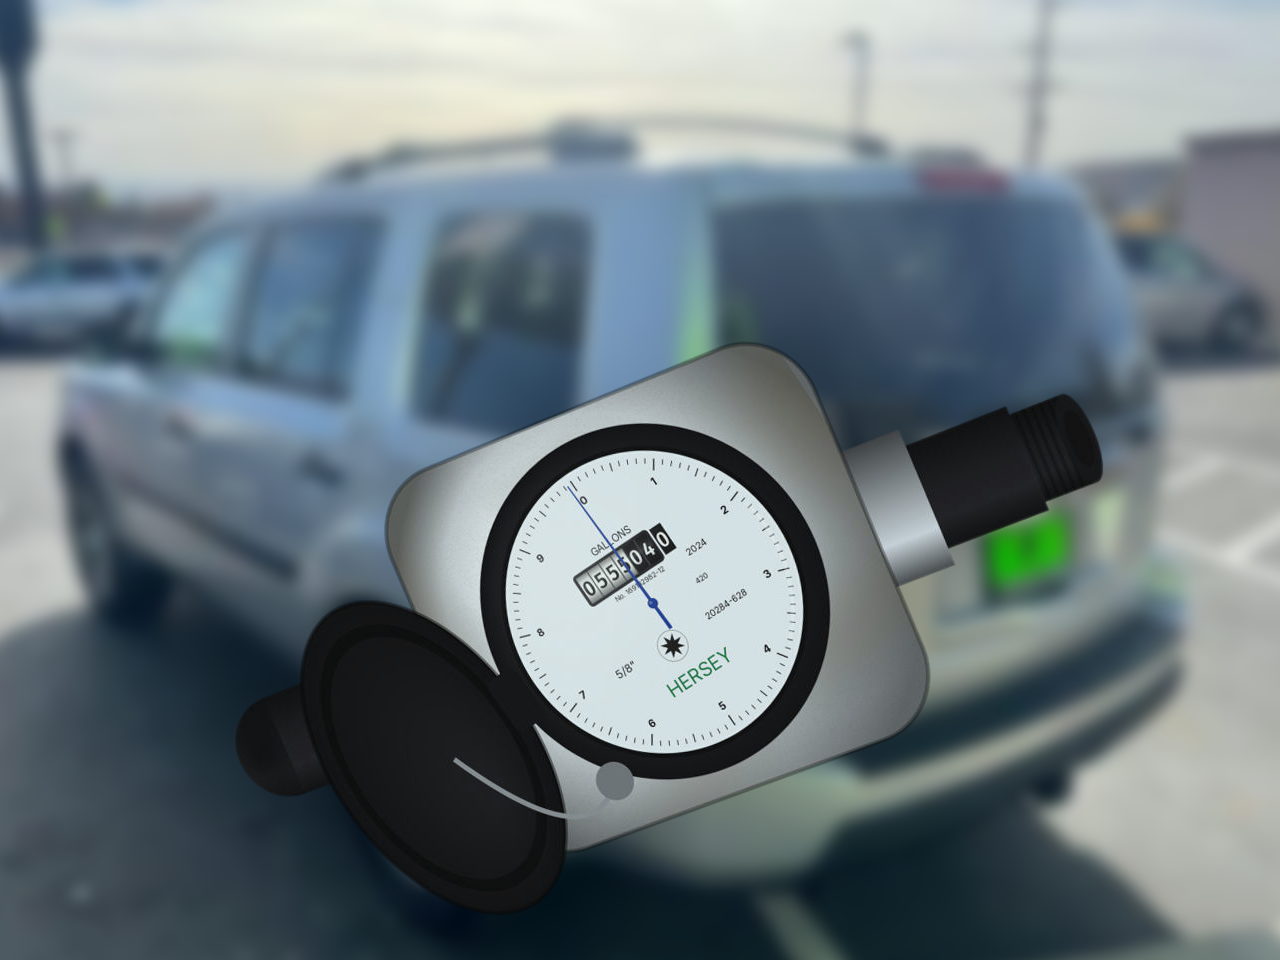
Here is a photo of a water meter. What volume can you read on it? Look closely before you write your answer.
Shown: 555039.9 gal
